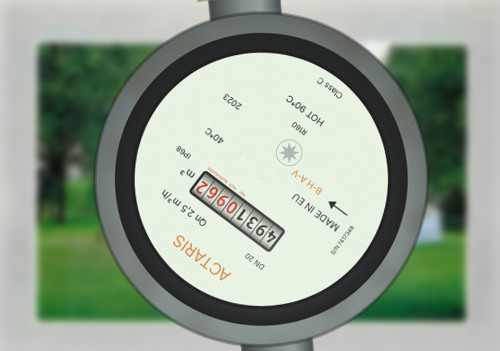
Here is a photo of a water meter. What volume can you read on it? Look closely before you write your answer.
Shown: 4931.0962 m³
